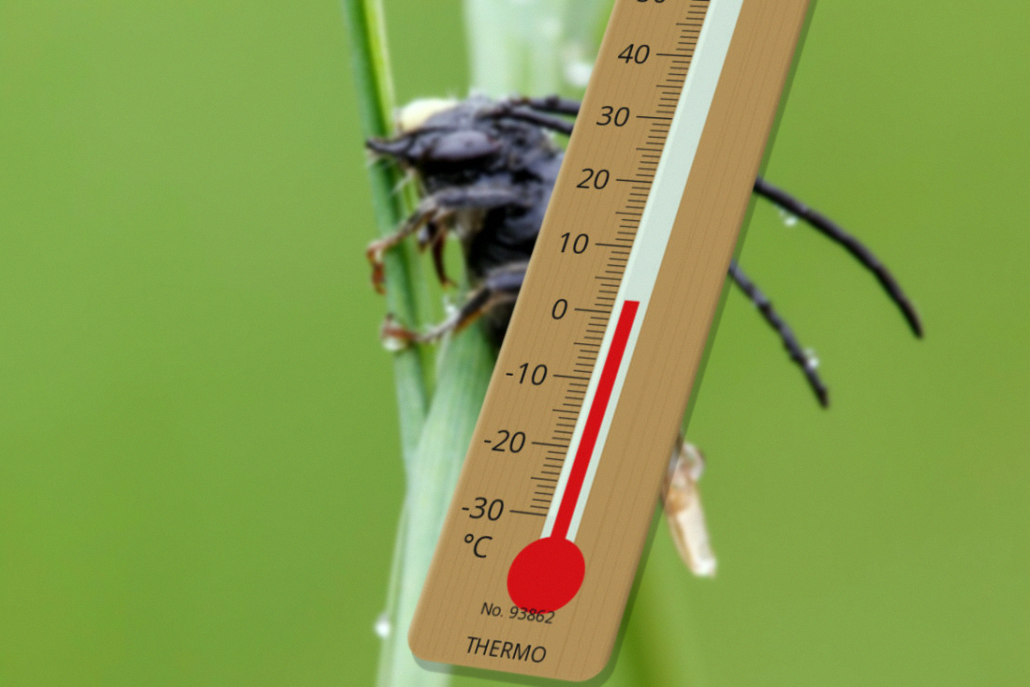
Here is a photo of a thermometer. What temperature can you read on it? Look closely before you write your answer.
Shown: 2 °C
